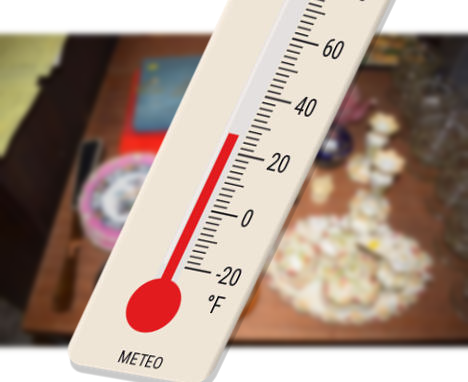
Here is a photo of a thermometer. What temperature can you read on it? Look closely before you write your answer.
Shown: 26 °F
